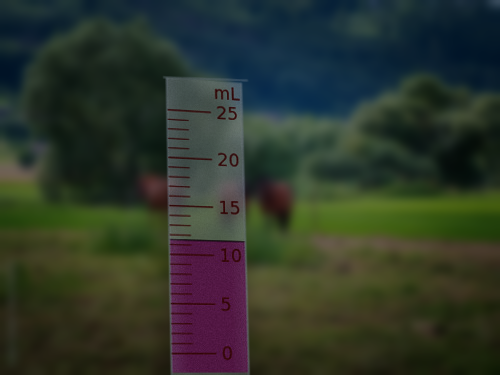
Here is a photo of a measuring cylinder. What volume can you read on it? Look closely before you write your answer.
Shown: 11.5 mL
